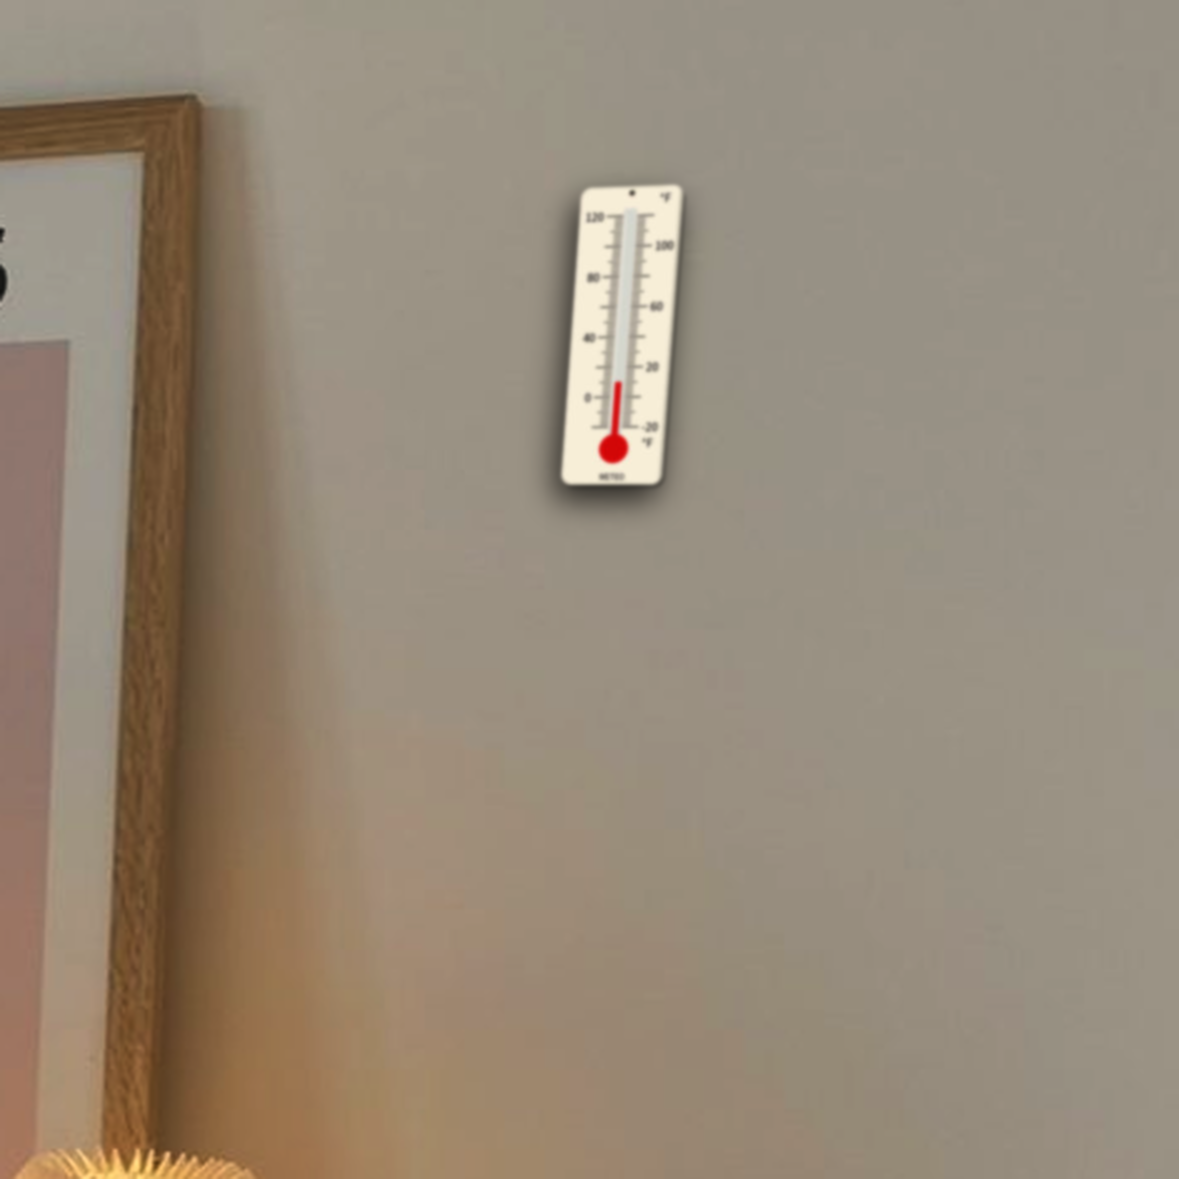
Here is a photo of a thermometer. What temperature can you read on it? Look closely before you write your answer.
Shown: 10 °F
